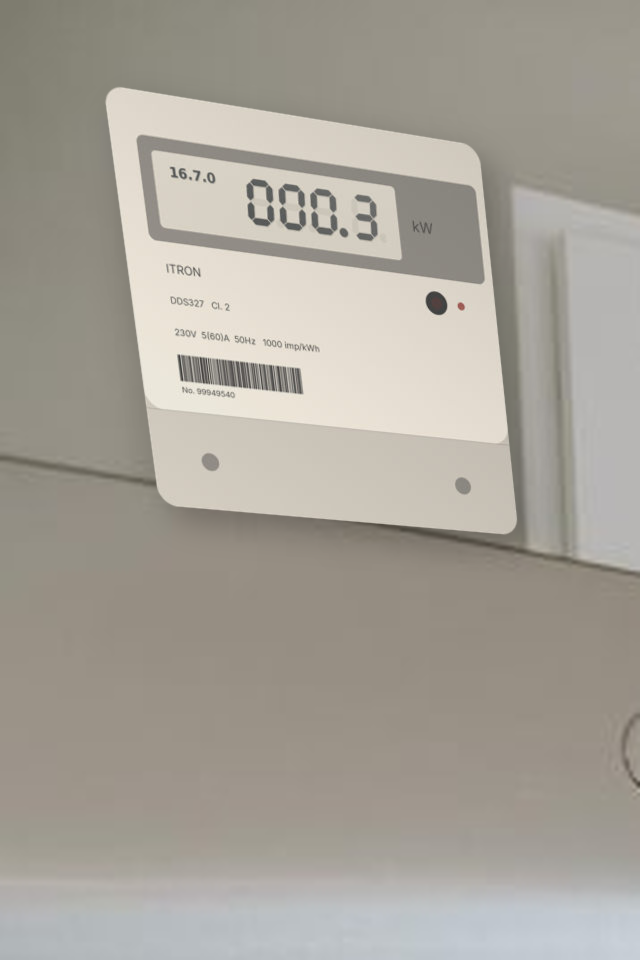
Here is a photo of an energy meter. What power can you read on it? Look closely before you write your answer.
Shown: 0.3 kW
